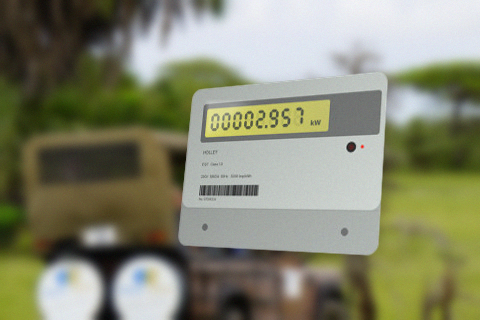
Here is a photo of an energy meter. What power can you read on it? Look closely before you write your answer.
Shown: 2.957 kW
